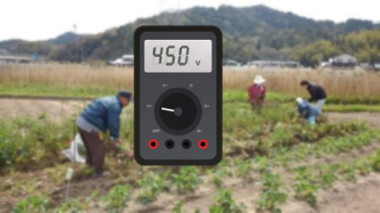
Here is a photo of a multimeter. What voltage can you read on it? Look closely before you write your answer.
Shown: 450 V
